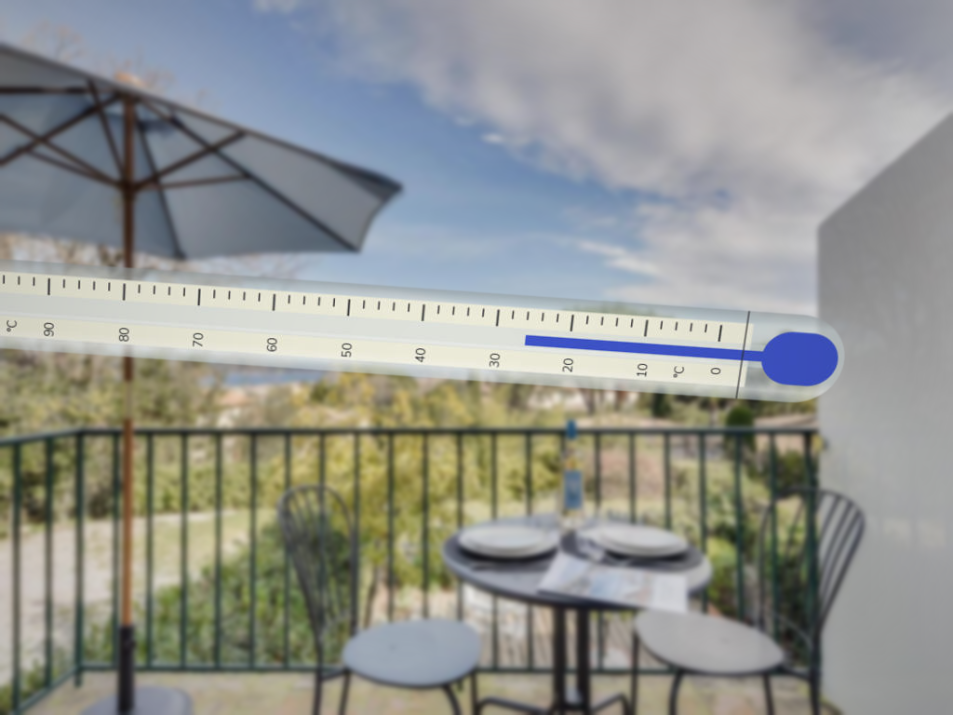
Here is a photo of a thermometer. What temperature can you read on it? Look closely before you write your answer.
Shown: 26 °C
